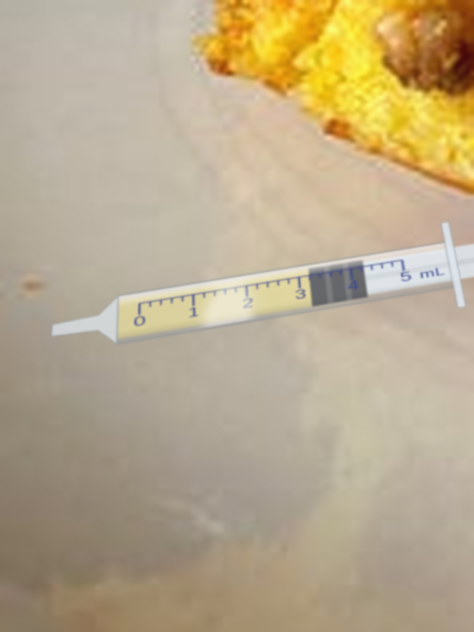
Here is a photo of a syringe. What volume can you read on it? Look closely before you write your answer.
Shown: 3.2 mL
